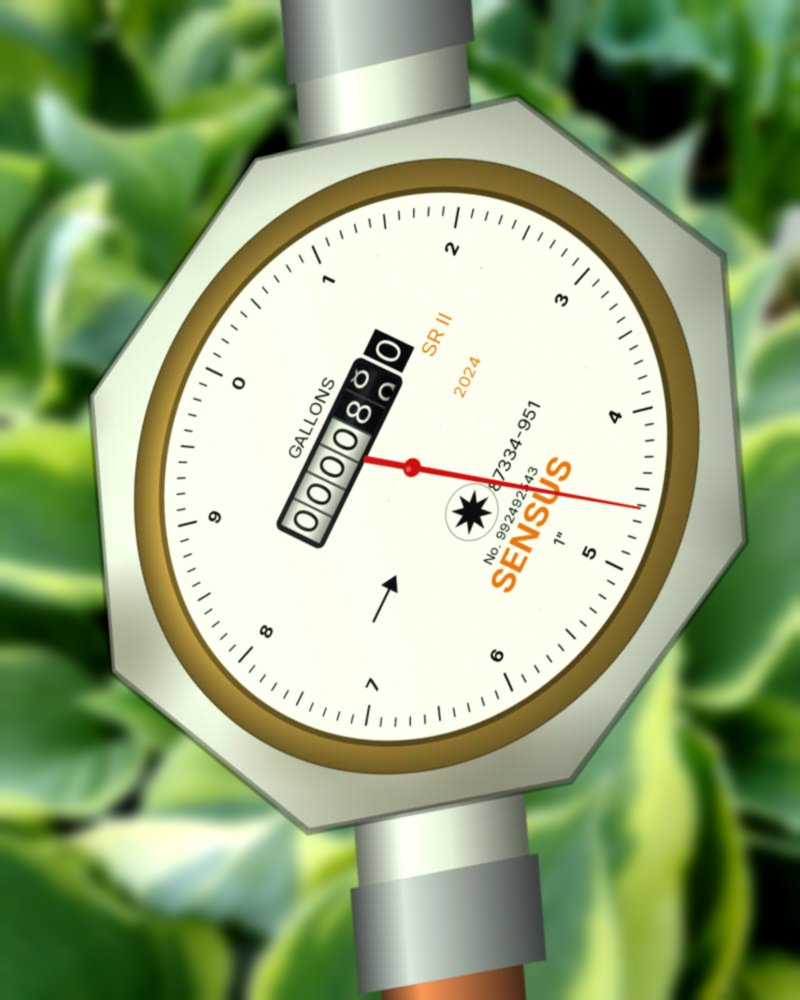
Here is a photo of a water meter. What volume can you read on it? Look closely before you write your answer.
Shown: 884.6 gal
